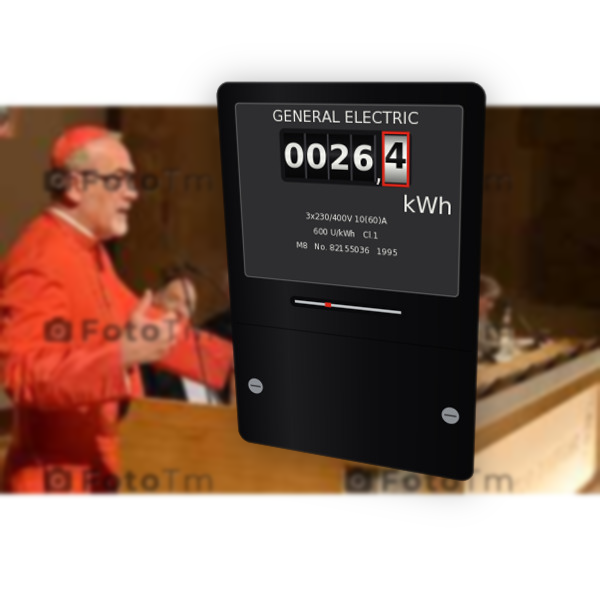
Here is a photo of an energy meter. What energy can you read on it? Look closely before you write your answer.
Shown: 26.4 kWh
